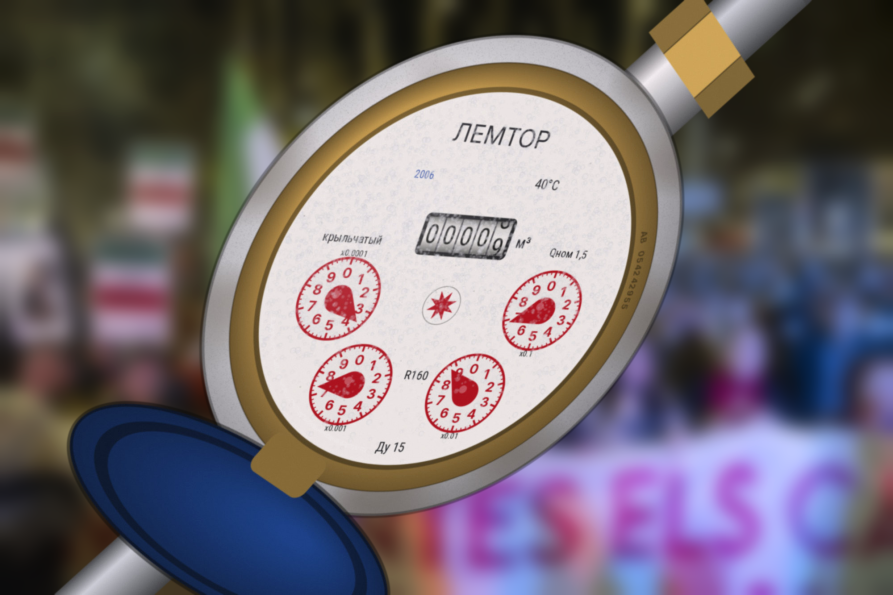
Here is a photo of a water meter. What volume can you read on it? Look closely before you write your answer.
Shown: 8.6873 m³
